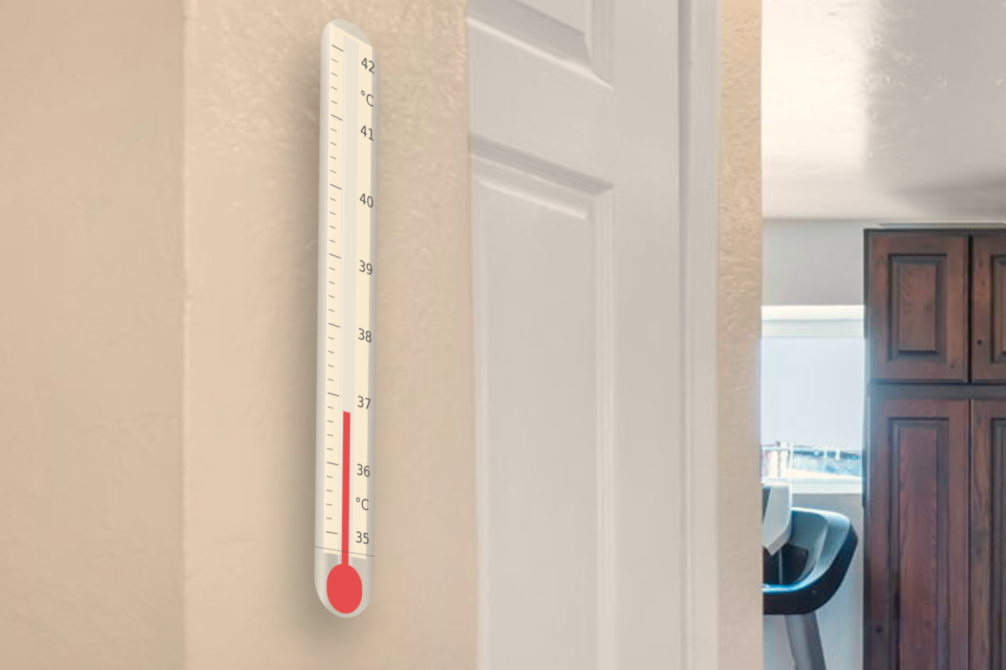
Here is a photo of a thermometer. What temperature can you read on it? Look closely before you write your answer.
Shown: 36.8 °C
